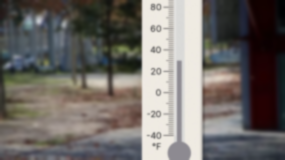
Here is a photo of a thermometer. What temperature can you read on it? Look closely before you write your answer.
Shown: 30 °F
